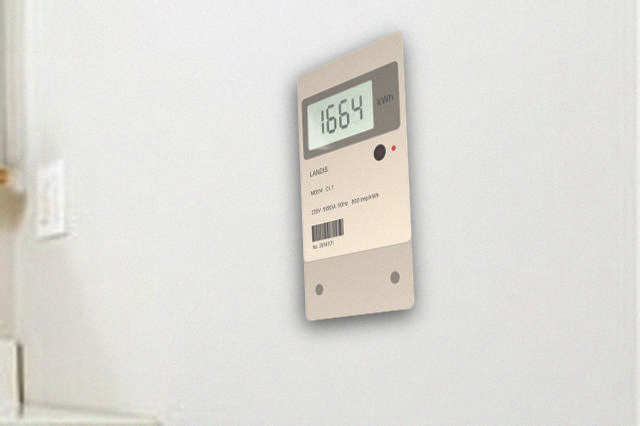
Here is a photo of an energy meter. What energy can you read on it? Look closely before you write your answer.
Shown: 1664 kWh
